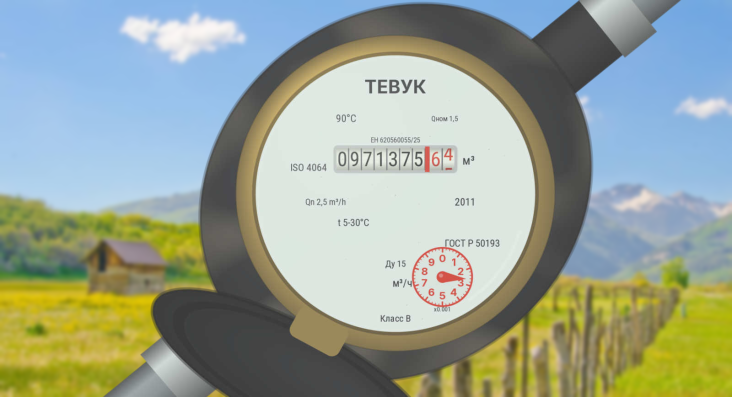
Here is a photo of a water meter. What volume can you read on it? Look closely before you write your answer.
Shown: 971375.642 m³
